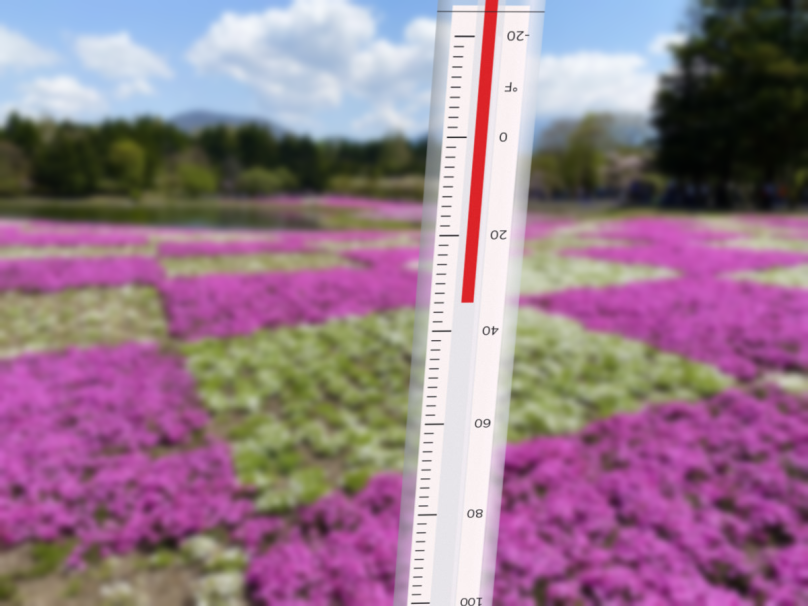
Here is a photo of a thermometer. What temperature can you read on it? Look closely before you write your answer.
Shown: 34 °F
